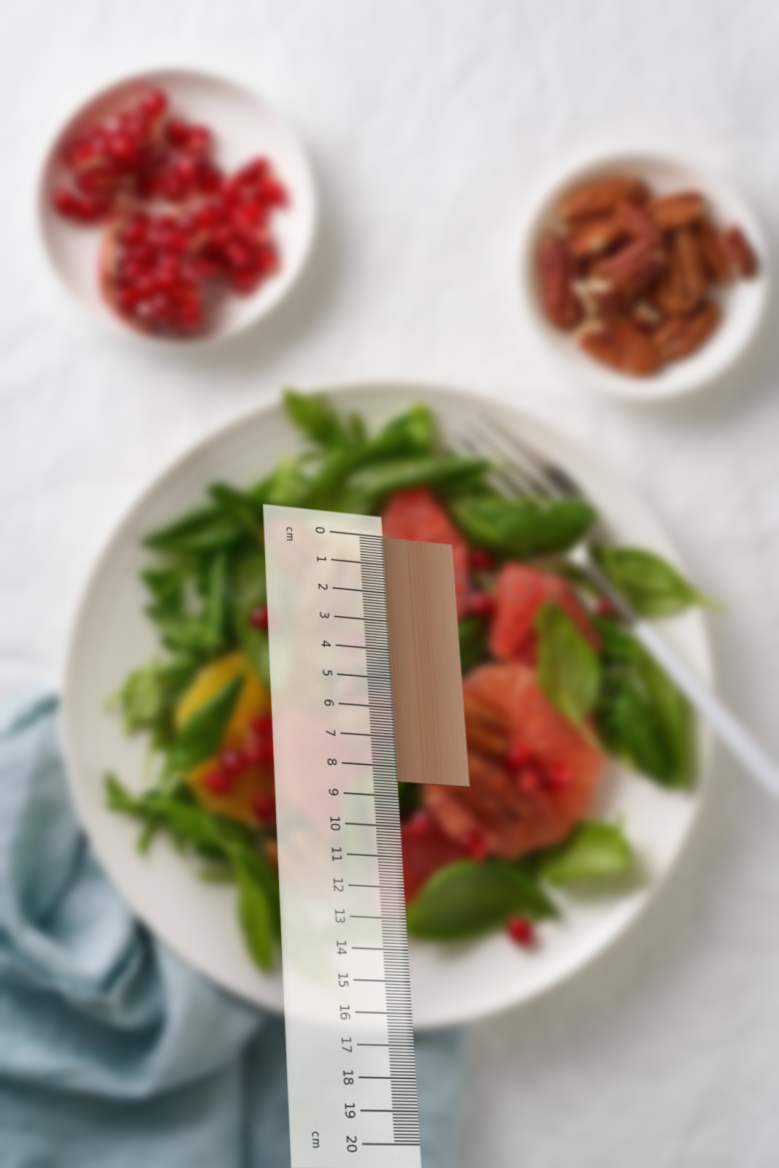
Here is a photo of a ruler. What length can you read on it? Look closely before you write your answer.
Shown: 8.5 cm
